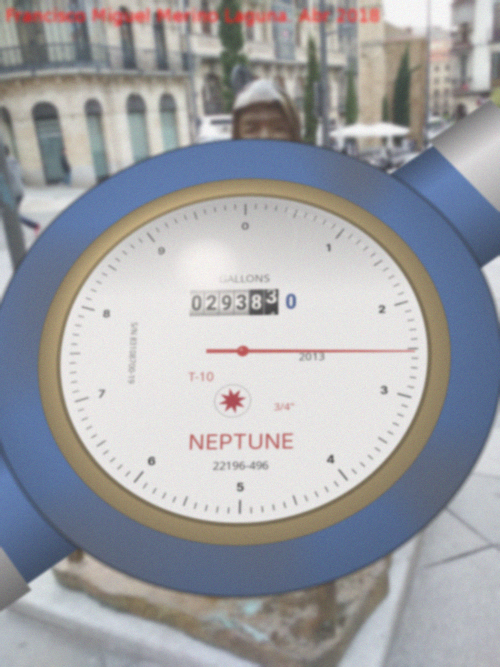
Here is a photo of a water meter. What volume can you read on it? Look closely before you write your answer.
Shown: 293832.5 gal
